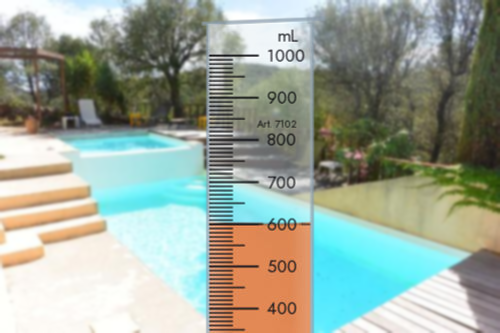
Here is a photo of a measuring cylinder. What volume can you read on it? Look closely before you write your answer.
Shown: 600 mL
